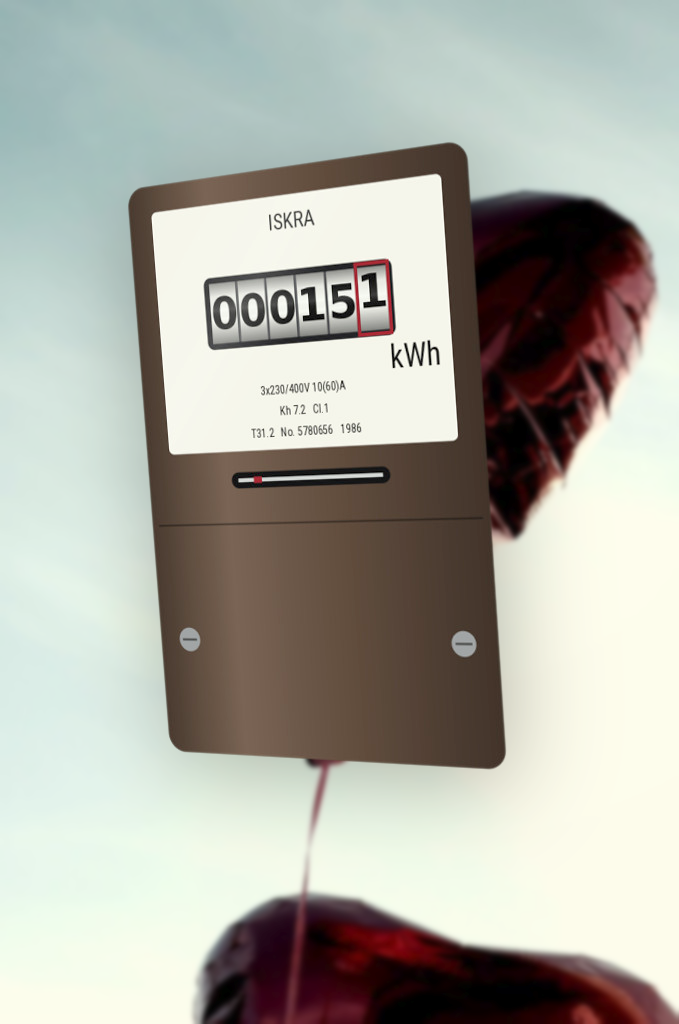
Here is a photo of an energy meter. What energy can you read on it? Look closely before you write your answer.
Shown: 15.1 kWh
